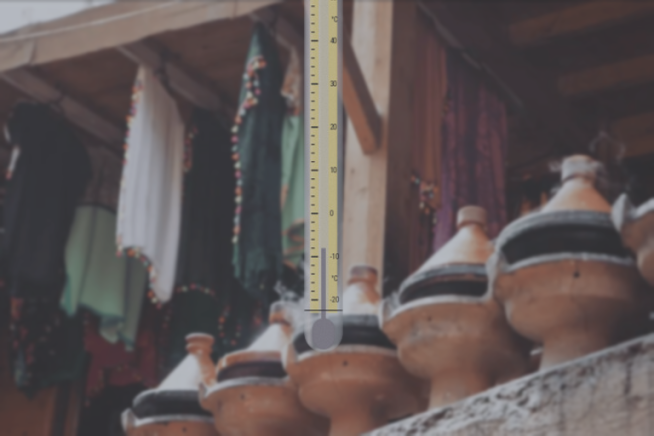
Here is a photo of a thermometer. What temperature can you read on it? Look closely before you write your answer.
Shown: -8 °C
